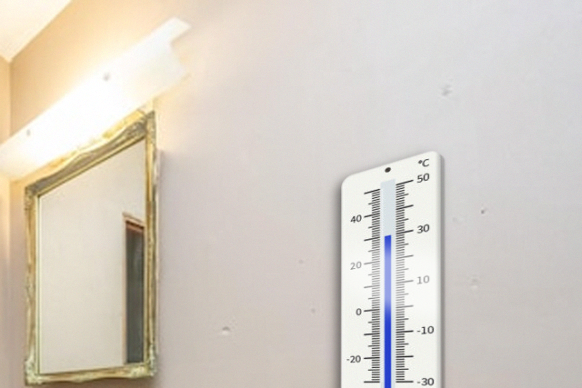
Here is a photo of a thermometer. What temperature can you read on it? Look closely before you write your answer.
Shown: 30 °C
